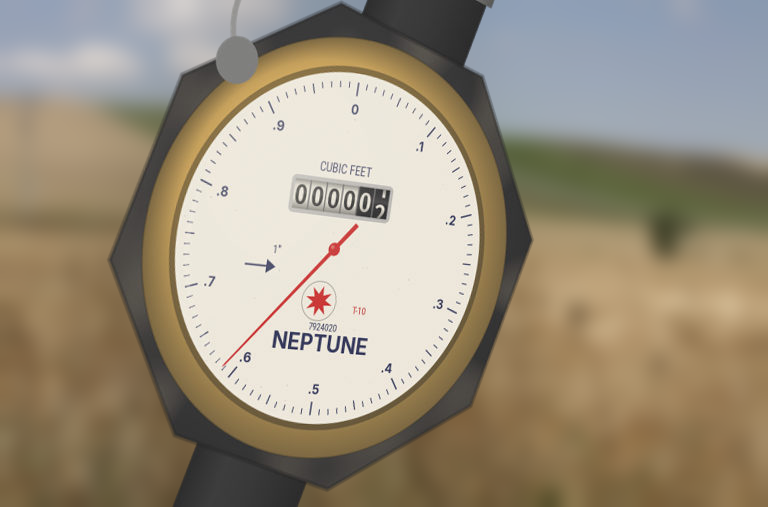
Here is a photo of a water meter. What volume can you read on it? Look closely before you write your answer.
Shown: 1.61 ft³
